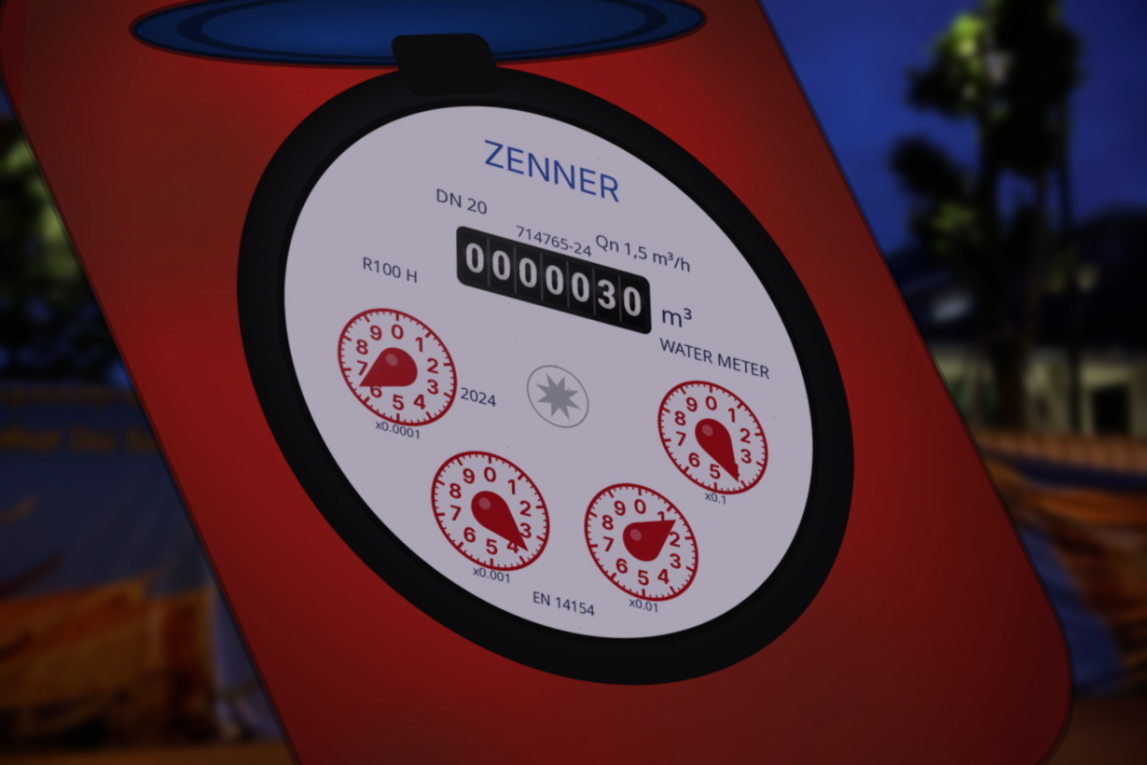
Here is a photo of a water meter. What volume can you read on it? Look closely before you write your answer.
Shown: 30.4136 m³
